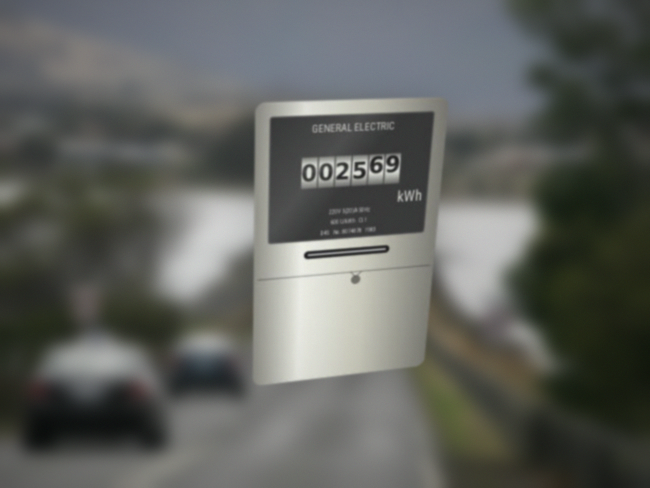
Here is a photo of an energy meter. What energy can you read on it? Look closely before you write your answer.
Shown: 2569 kWh
